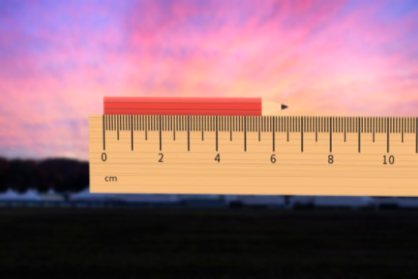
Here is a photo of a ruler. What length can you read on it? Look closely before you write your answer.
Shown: 6.5 cm
